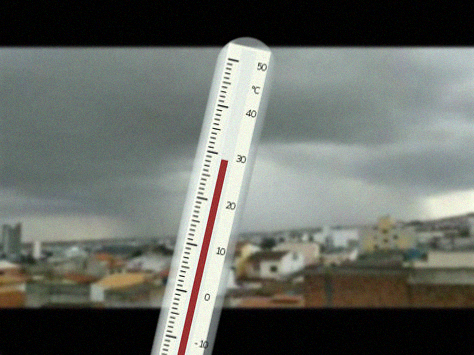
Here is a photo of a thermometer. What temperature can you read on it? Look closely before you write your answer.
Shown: 29 °C
